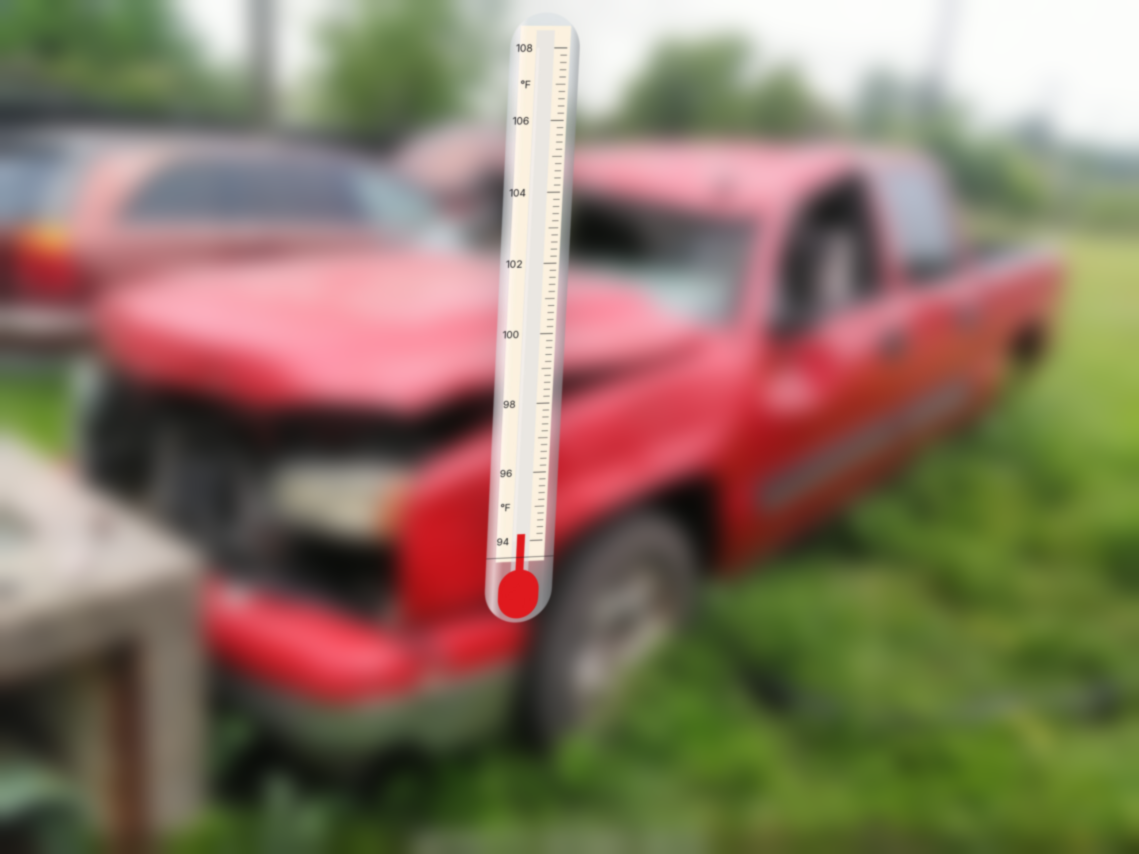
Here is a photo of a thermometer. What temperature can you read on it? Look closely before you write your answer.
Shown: 94.2 °F
